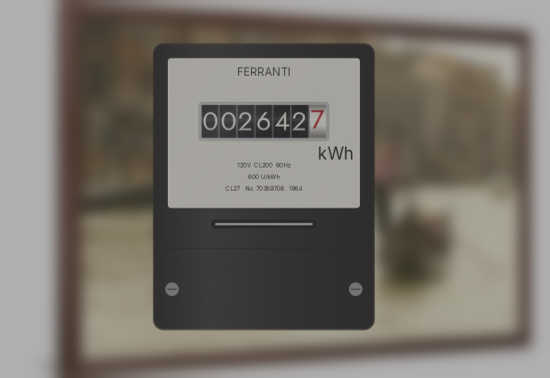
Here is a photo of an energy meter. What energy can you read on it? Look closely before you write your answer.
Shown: 2642.7 kWh
